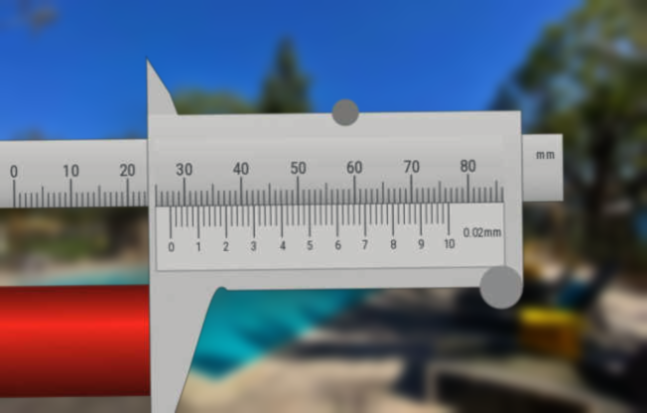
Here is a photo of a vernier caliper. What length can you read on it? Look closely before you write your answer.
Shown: 27.5 mm
